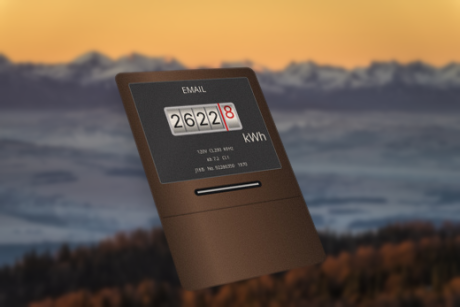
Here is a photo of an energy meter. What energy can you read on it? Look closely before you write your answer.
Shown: 2622.8 kWh
